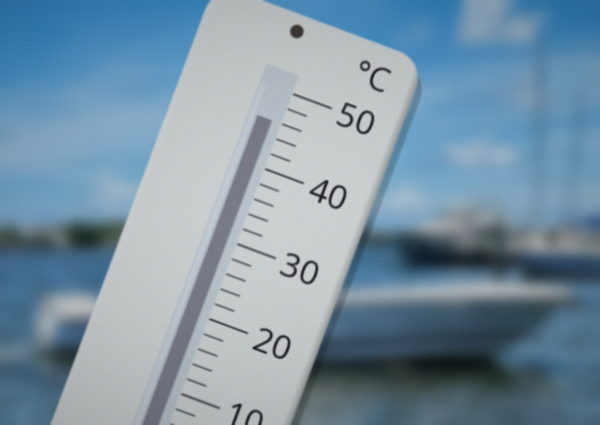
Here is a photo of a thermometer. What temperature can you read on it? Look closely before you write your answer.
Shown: 46 °C
